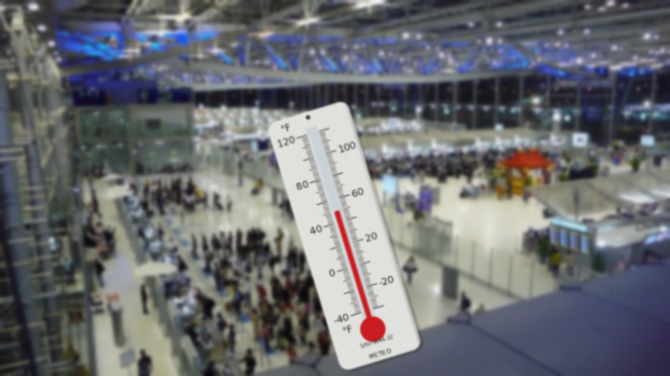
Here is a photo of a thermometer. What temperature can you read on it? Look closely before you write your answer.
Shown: 50 °F
